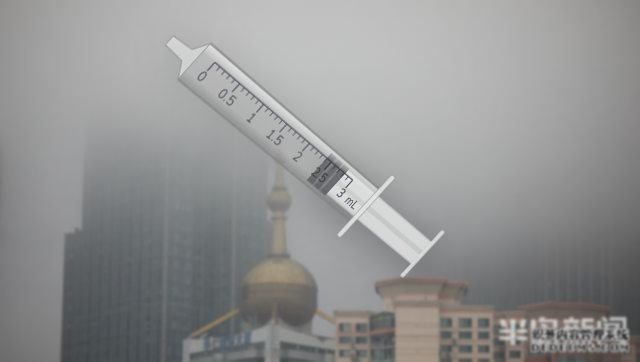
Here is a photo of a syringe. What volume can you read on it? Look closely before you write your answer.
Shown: 2.4 mL
